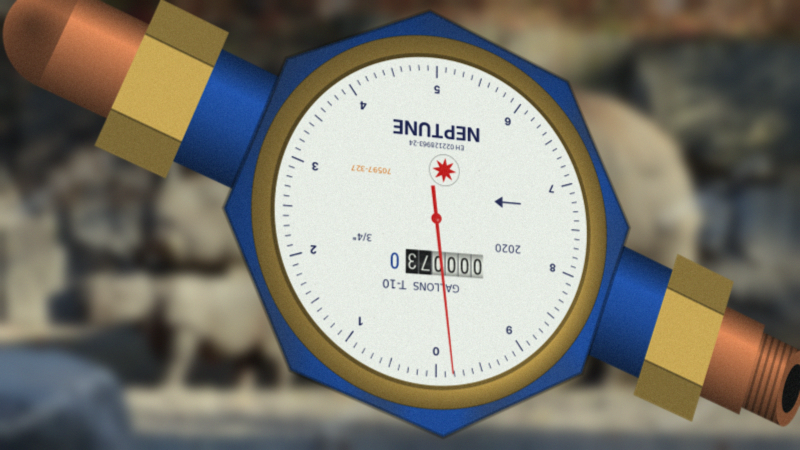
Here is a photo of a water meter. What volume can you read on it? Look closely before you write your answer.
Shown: 729.8 gal
